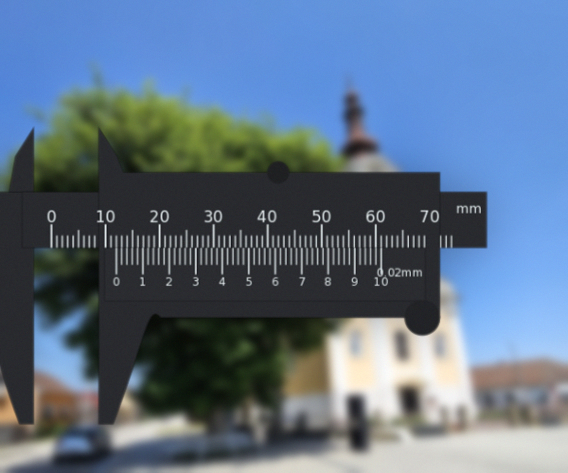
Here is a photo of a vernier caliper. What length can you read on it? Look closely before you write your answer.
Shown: 12.0 mm
